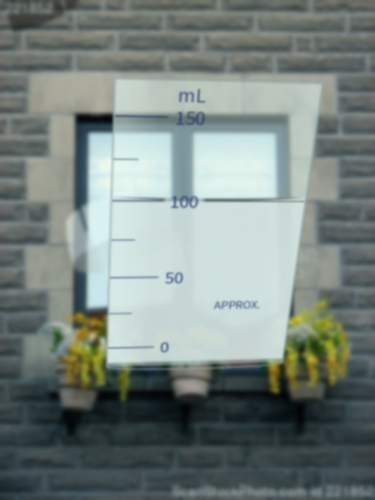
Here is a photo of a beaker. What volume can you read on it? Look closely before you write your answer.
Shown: 100 mL
